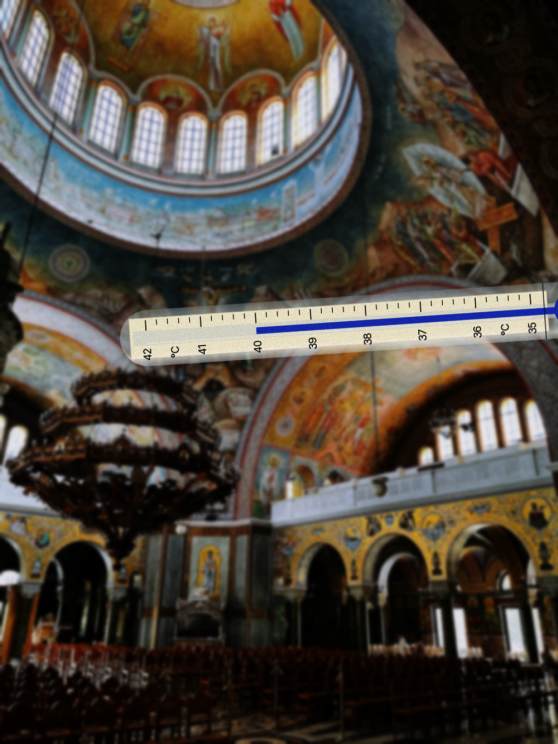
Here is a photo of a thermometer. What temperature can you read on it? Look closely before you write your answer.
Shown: 40 °C
